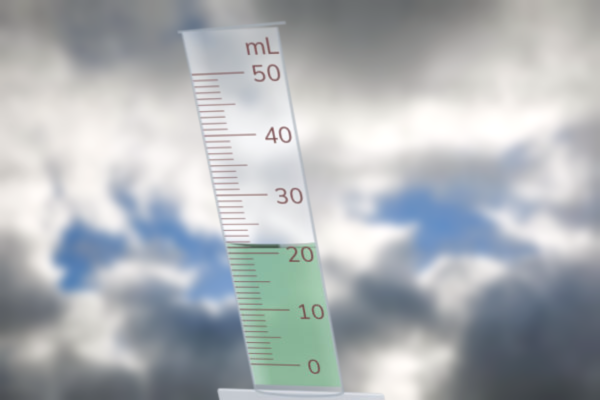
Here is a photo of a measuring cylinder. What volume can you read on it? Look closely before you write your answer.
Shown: 21 mL
